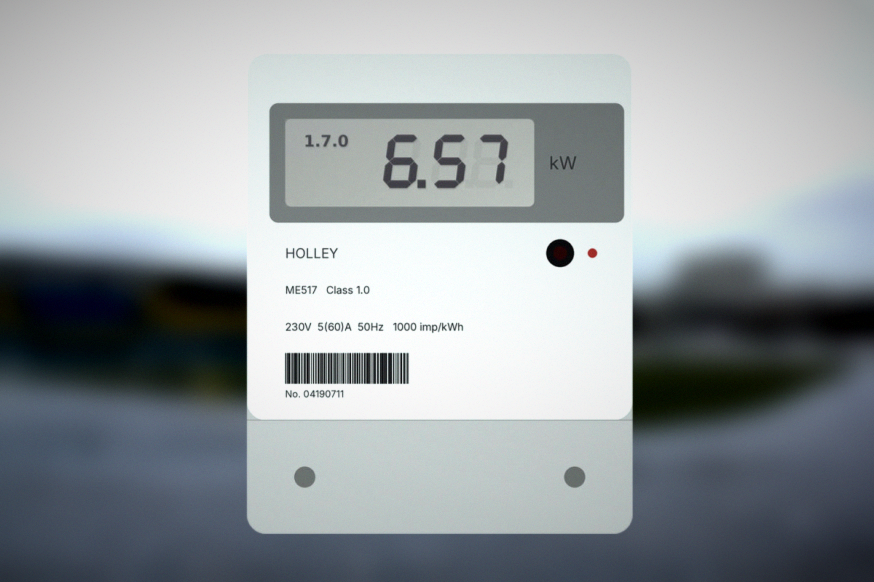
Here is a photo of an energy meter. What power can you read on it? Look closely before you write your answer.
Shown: 6.57 kW
